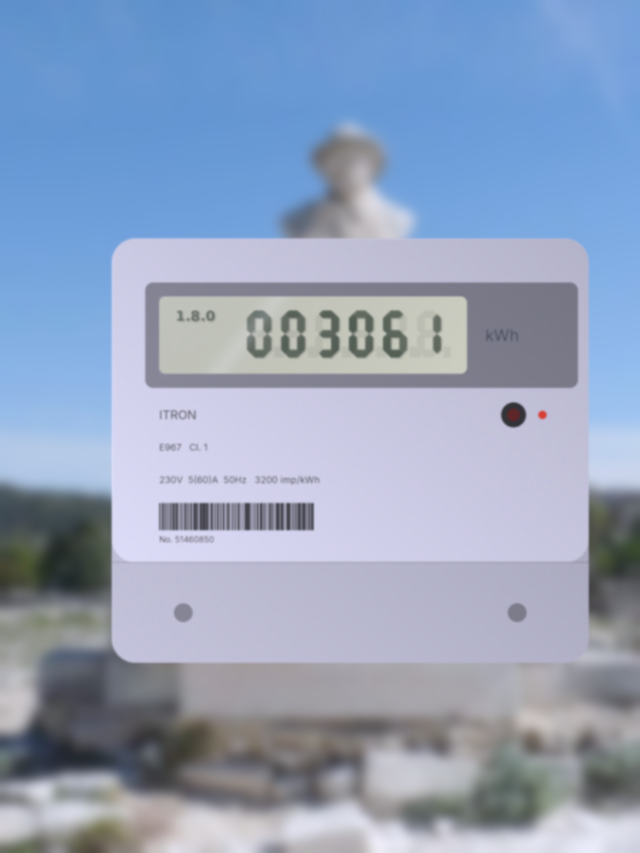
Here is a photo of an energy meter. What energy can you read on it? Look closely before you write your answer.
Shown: 3061 kWh
